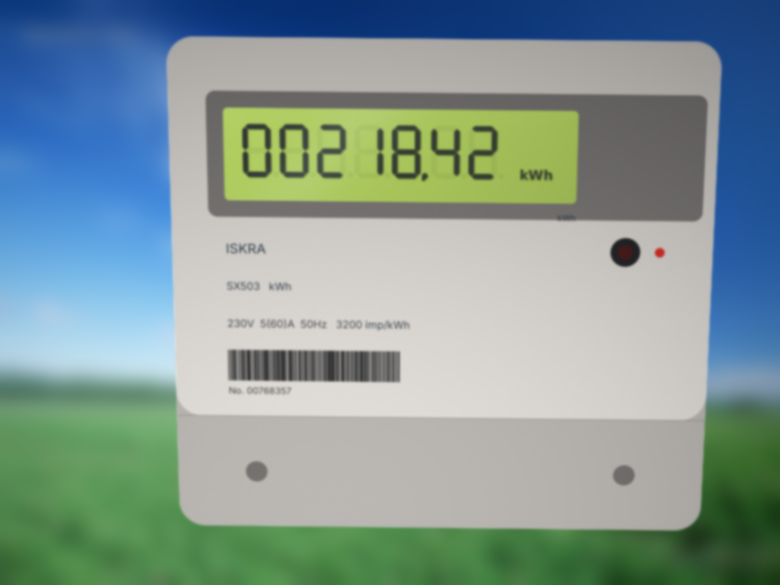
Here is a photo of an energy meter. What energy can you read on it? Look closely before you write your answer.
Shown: 218.42 kWh
